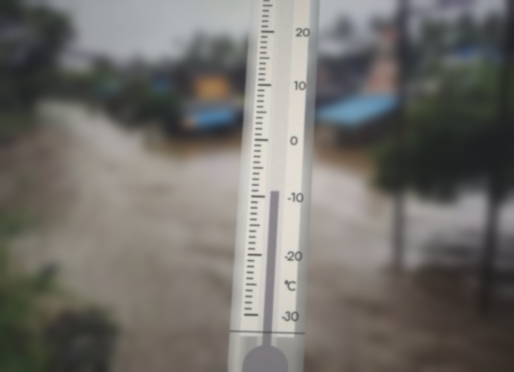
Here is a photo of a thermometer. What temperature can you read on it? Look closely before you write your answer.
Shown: -9 °C
